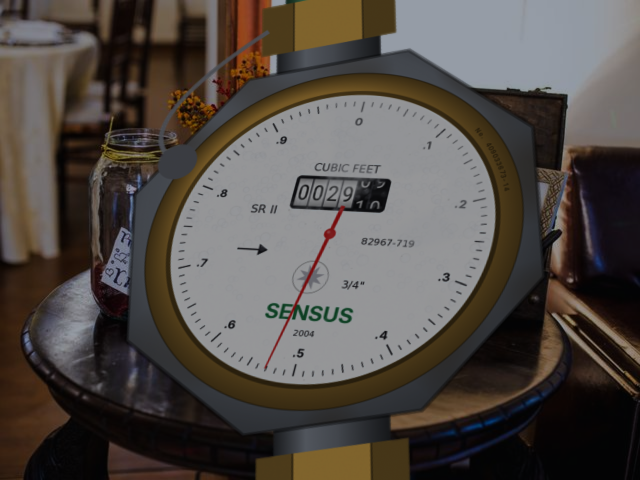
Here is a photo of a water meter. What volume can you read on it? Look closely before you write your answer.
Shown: 2909.53 ft³
